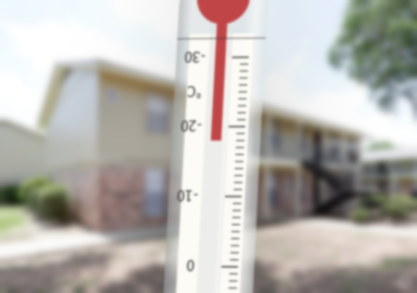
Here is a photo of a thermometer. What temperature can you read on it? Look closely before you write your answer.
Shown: -18 °C
